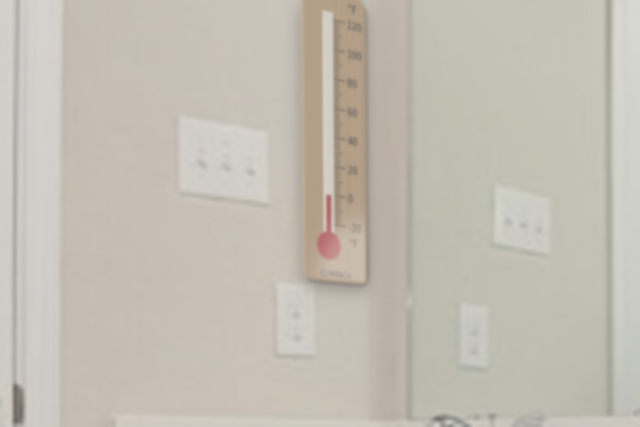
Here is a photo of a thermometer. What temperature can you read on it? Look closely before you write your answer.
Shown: 0 °F
